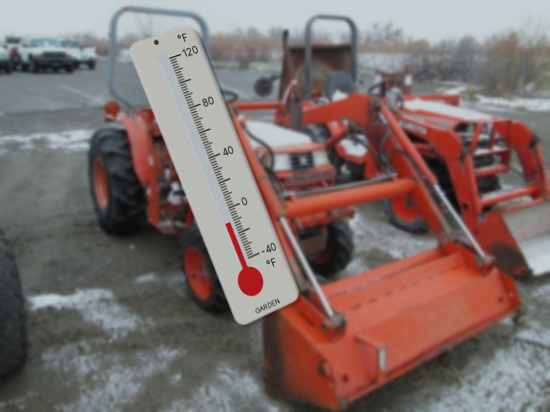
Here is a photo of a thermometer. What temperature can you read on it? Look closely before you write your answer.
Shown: -10 °F
